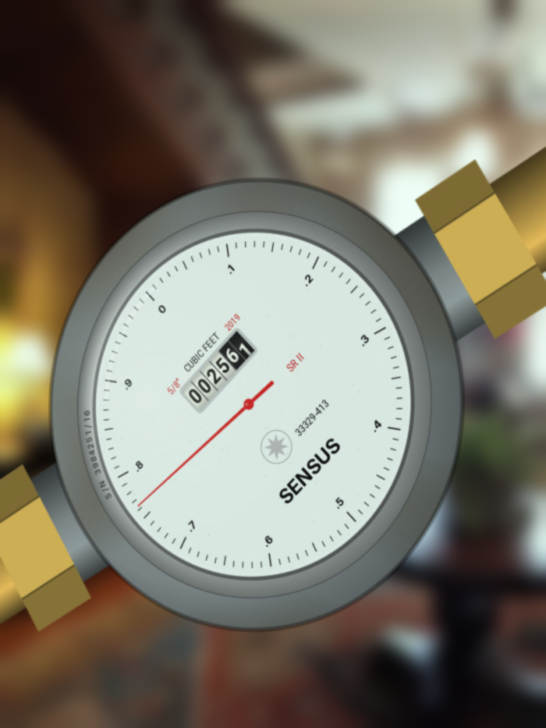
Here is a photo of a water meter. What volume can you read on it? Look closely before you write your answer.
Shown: 2560.76 ft³
